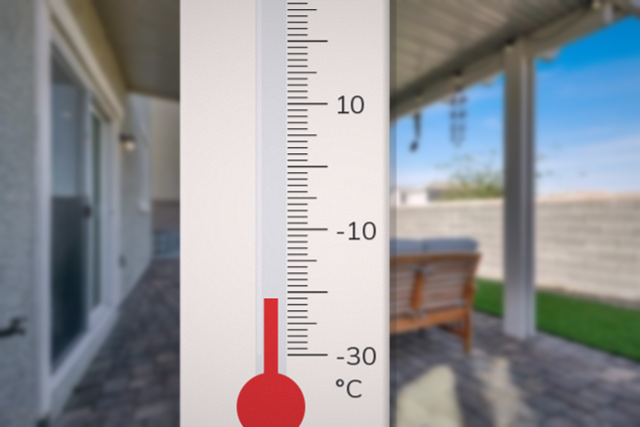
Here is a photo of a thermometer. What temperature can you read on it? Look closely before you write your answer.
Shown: -21 °C
